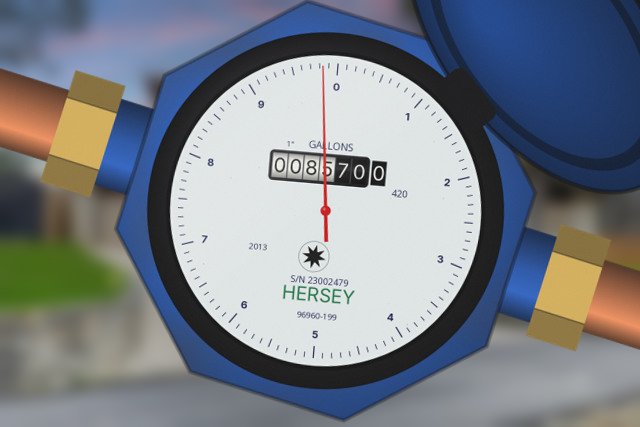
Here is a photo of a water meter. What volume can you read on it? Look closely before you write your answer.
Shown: 85699.8 gal
